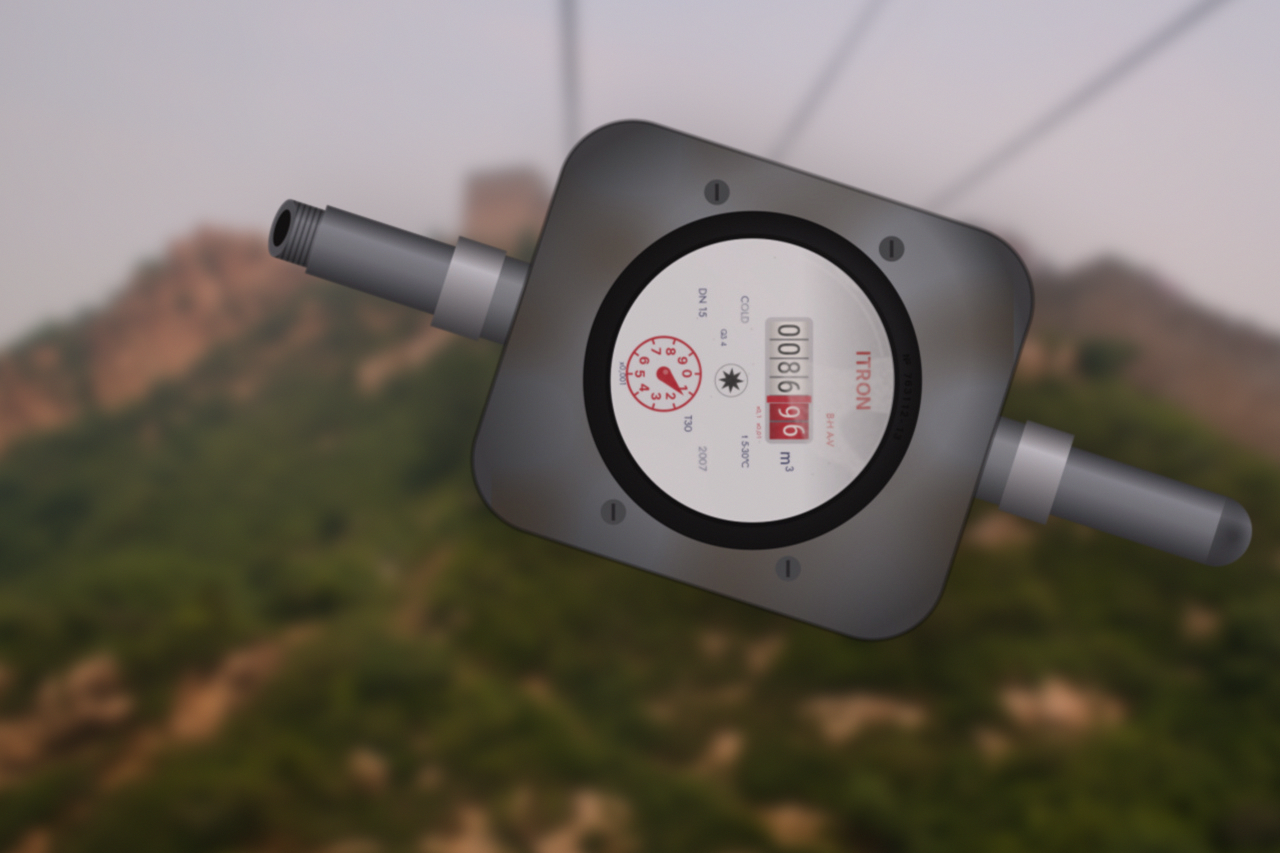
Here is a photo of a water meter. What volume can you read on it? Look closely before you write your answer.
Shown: 86.961 m³
